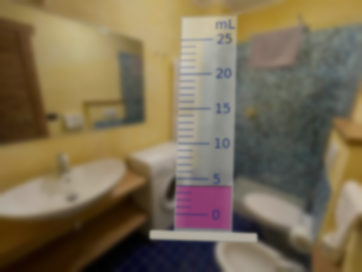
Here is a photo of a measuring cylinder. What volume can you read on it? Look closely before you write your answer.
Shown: 4 mL
